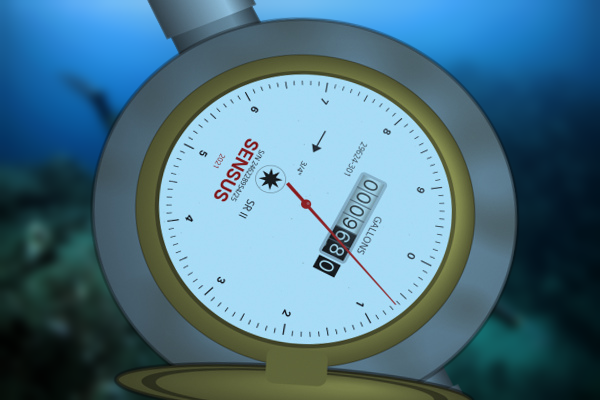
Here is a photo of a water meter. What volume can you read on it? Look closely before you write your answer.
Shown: 9680.6 gal
